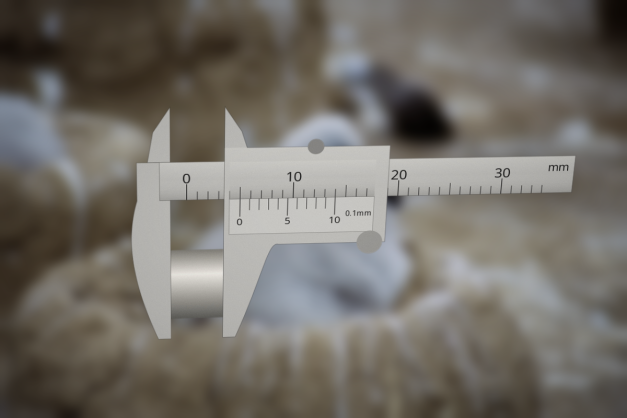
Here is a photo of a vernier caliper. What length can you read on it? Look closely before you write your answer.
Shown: 5.0 mm
